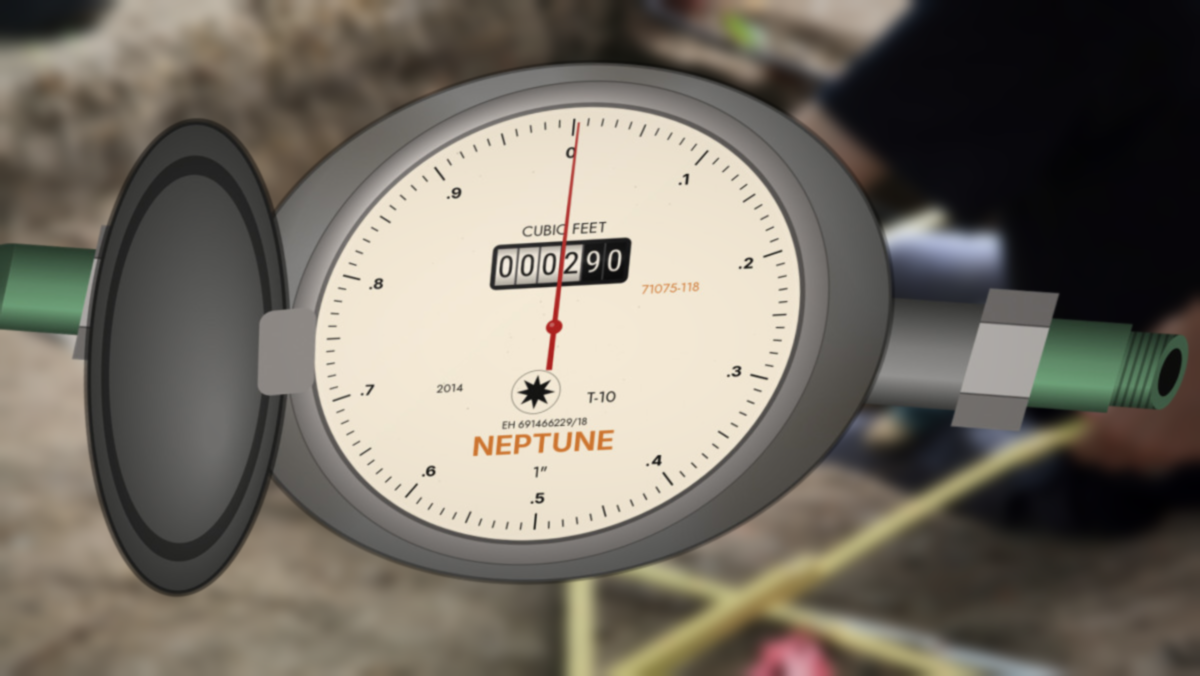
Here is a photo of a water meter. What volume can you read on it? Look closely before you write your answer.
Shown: 290.00 ft³
